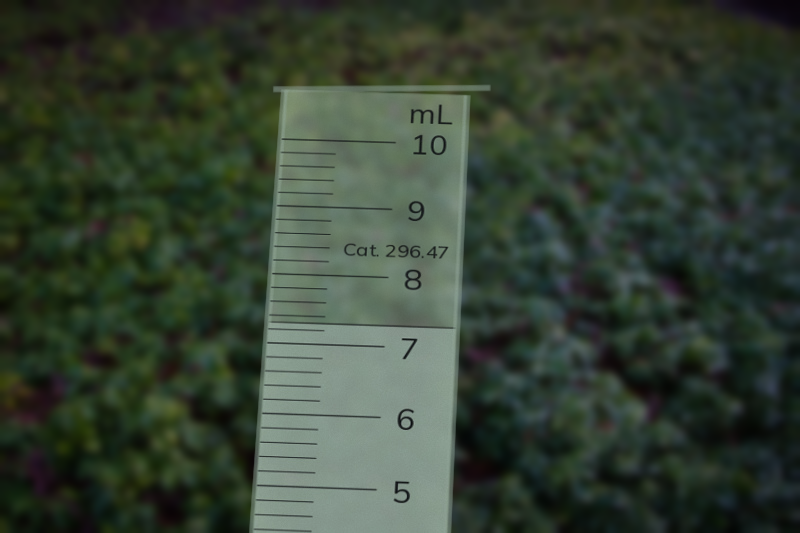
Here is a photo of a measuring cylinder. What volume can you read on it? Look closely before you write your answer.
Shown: 7.3 mL
